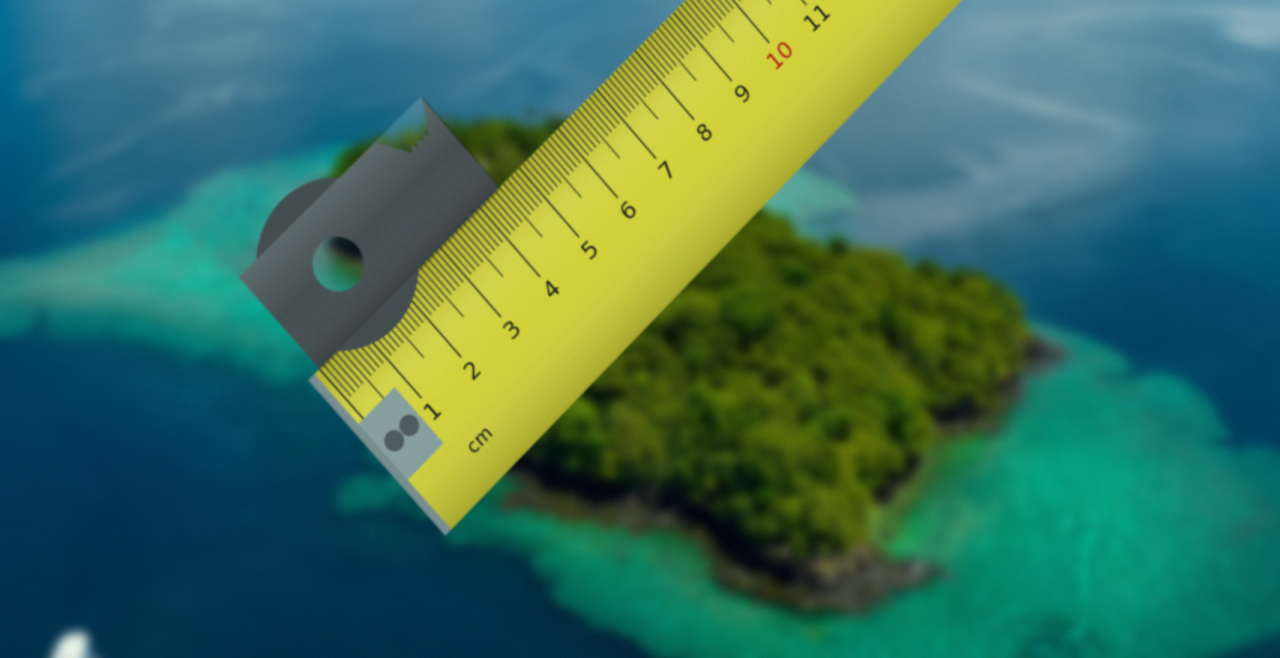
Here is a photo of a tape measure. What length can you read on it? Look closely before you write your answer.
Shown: 4.5 cm
